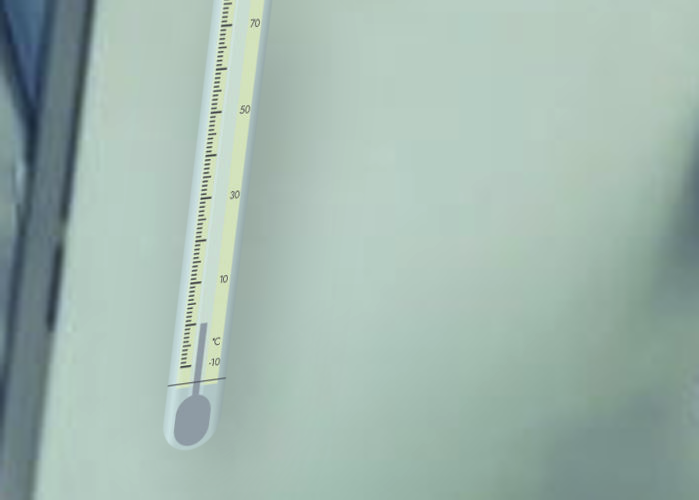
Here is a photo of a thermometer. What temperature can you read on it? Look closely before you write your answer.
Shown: 0 °C
